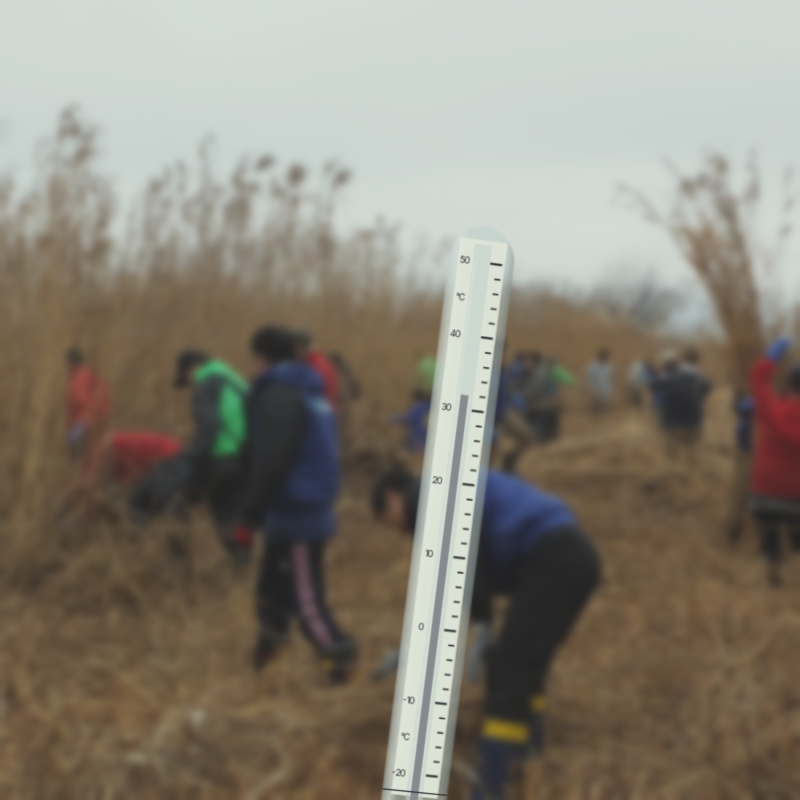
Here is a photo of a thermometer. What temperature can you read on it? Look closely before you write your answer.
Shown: 32 °C
